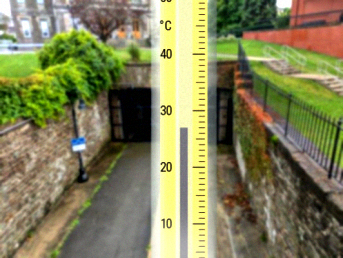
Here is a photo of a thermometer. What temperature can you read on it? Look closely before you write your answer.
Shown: 27 °C
